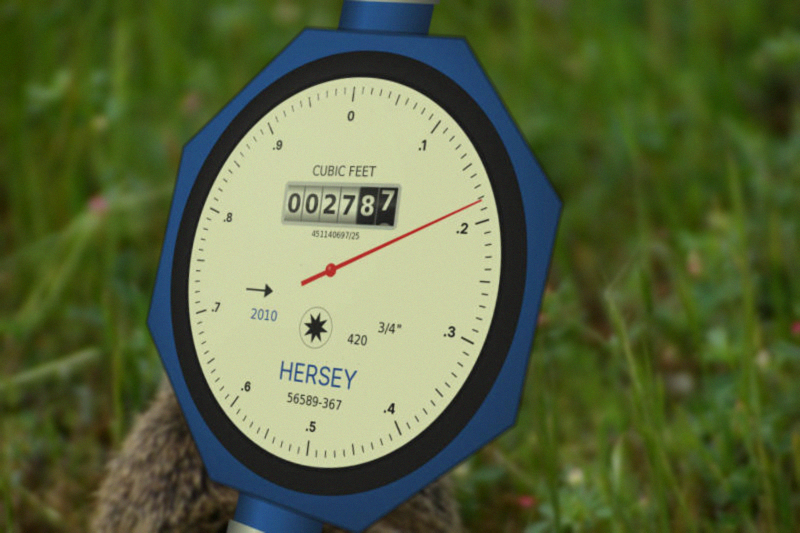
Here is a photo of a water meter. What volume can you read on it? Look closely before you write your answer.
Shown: 2787.18 ft³
